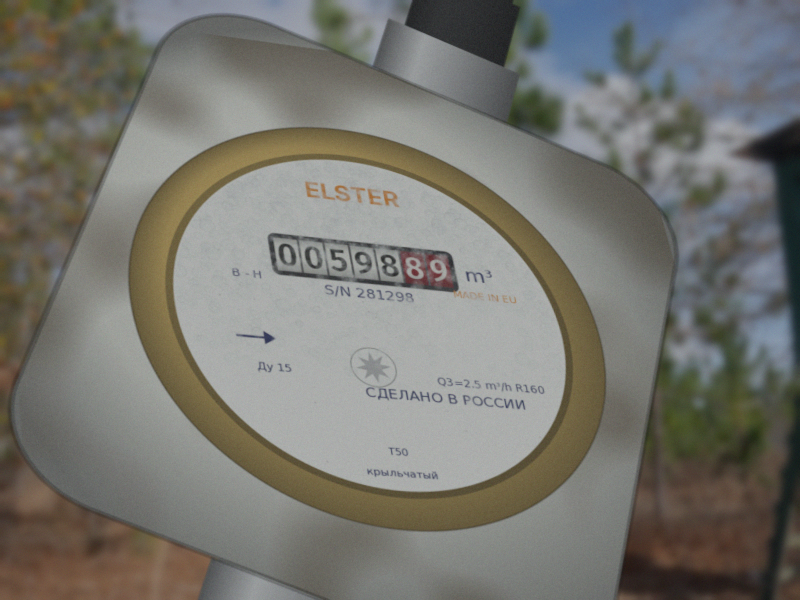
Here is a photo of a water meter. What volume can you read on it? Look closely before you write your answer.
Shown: 598.89 m³
